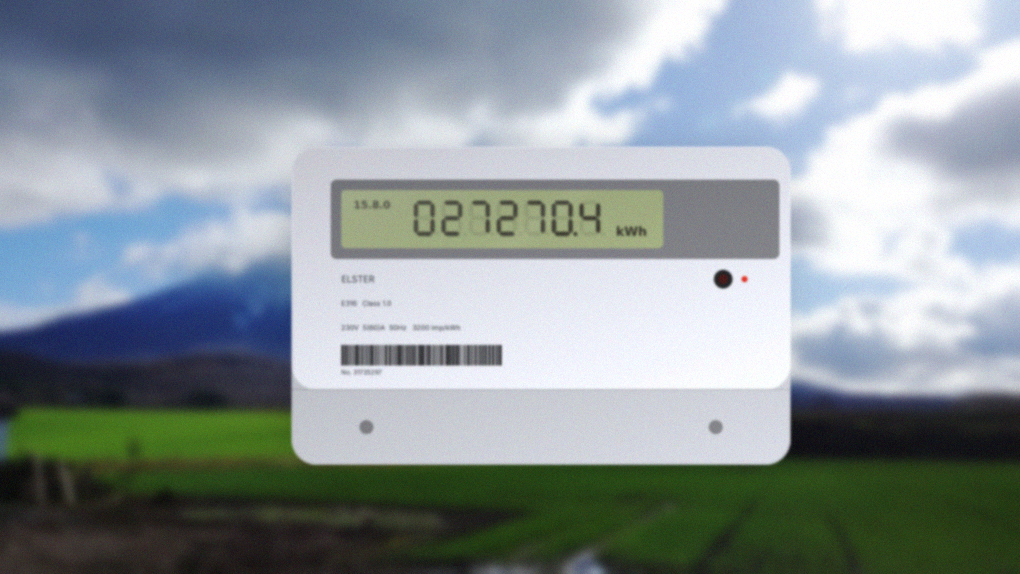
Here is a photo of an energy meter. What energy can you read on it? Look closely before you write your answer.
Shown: 27270.4 kWh
